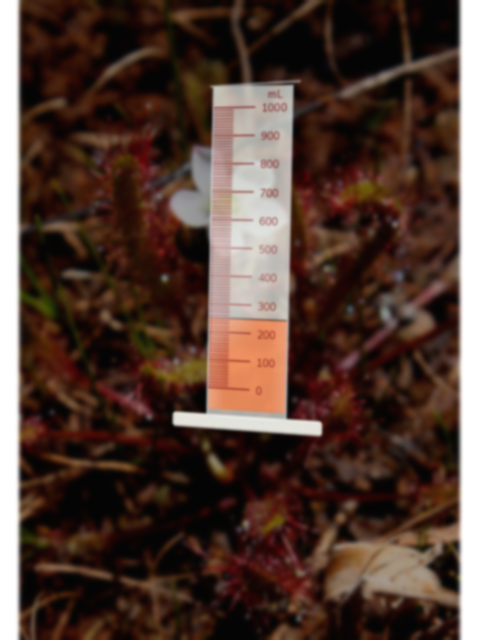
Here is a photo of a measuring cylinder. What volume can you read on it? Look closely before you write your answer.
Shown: 250 mL
